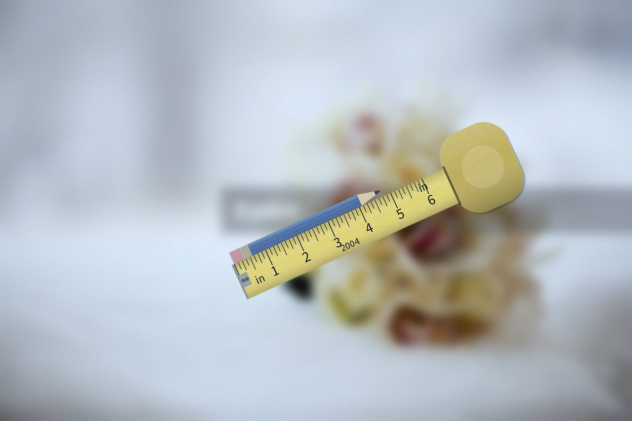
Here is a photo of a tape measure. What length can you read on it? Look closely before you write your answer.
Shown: 4.75 in
